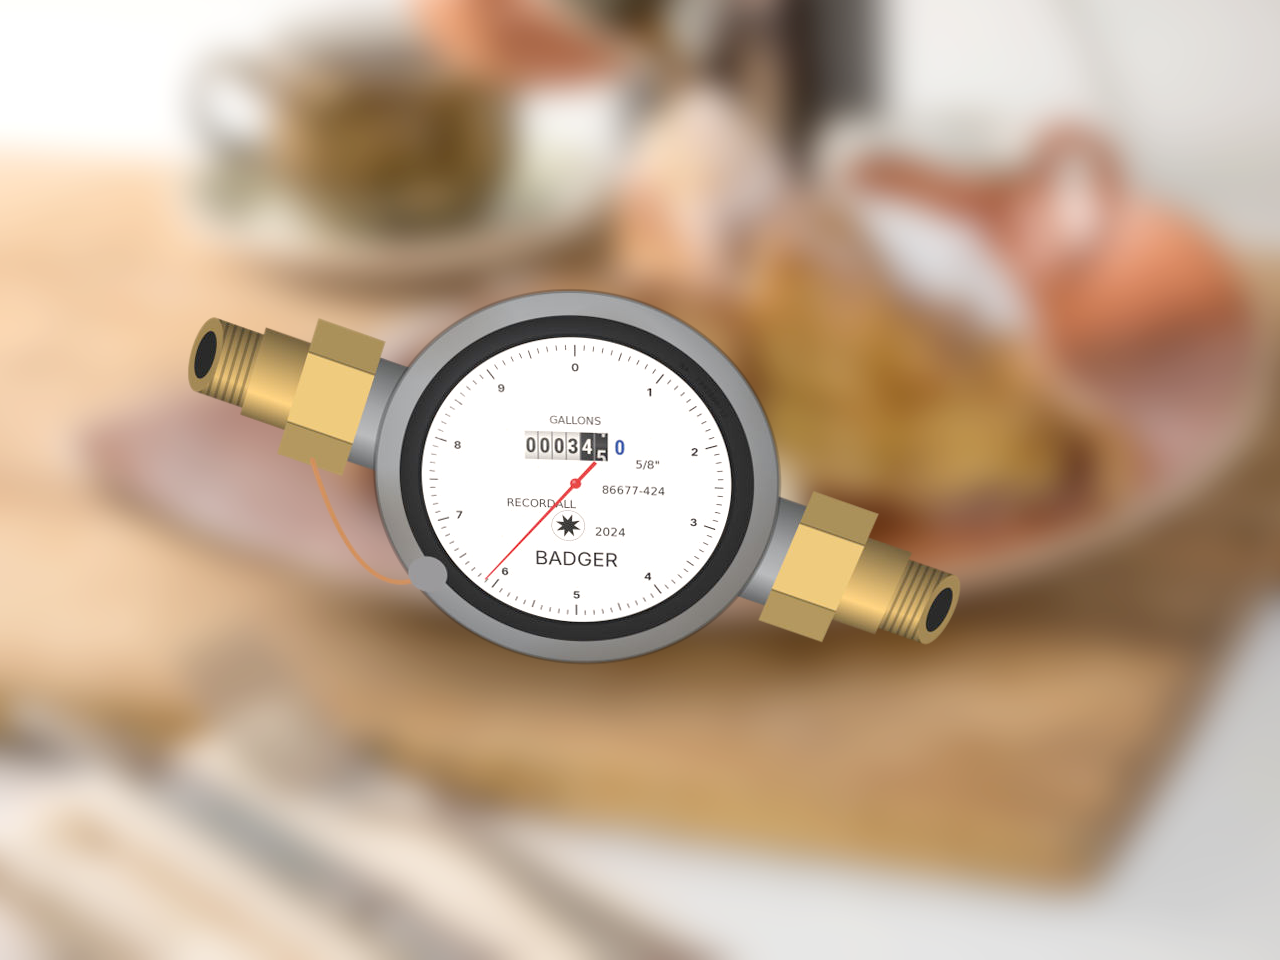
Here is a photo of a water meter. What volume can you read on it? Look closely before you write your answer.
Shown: 3446.1 gal
